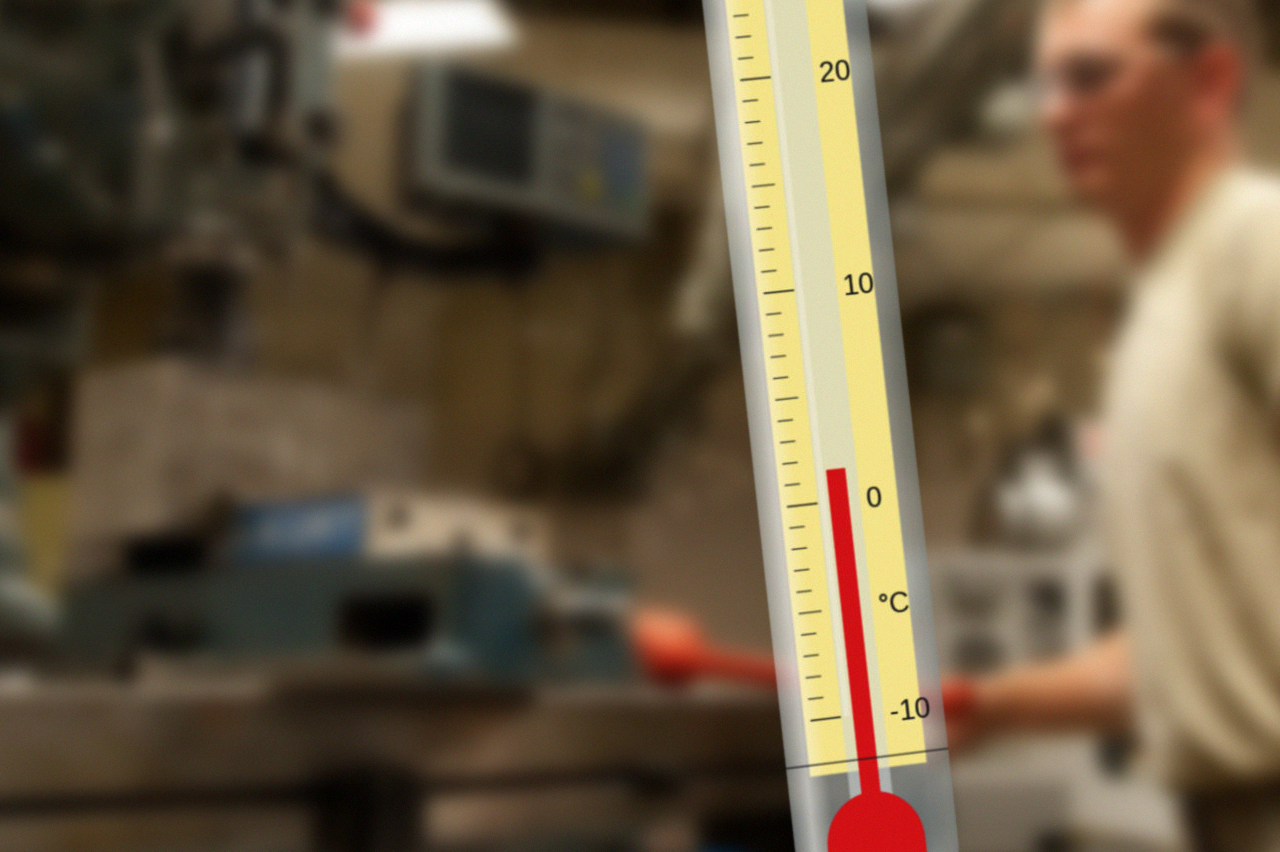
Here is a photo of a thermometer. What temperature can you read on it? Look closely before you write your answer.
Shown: 1.5 °C
